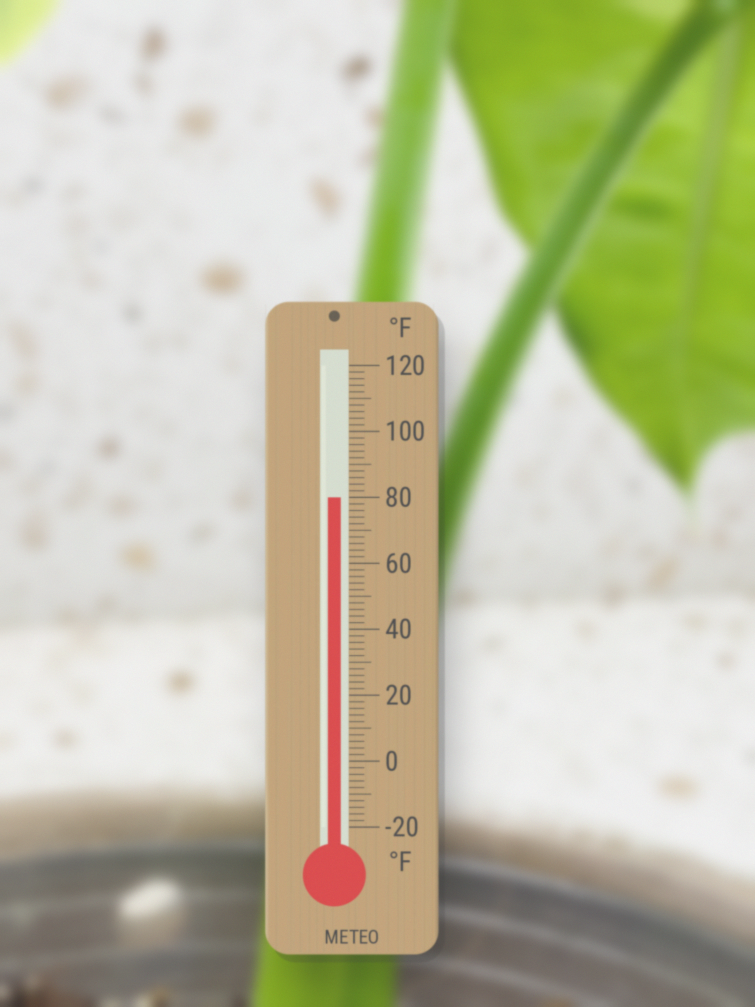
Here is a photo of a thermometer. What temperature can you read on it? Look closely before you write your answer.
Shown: 80 °F
